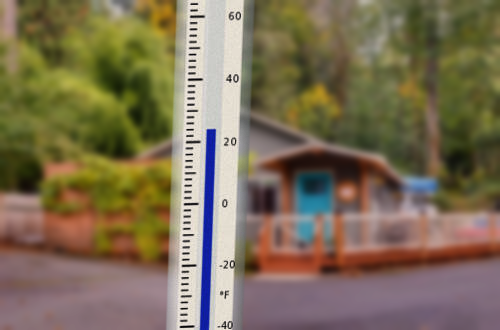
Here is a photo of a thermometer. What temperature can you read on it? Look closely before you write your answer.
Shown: 24 °F
